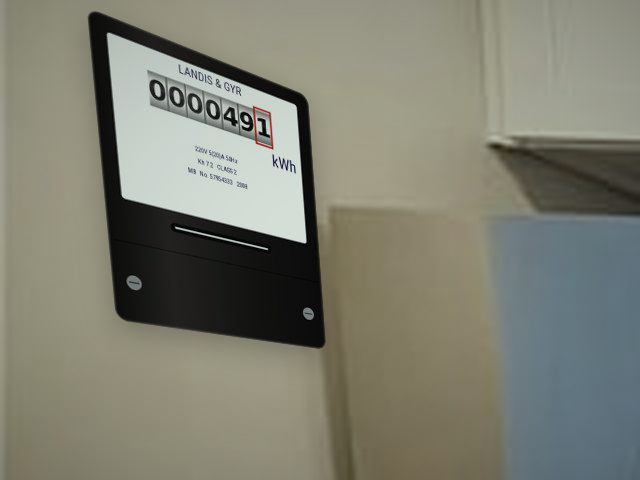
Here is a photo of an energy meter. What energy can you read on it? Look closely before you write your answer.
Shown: 49.1 kWh
